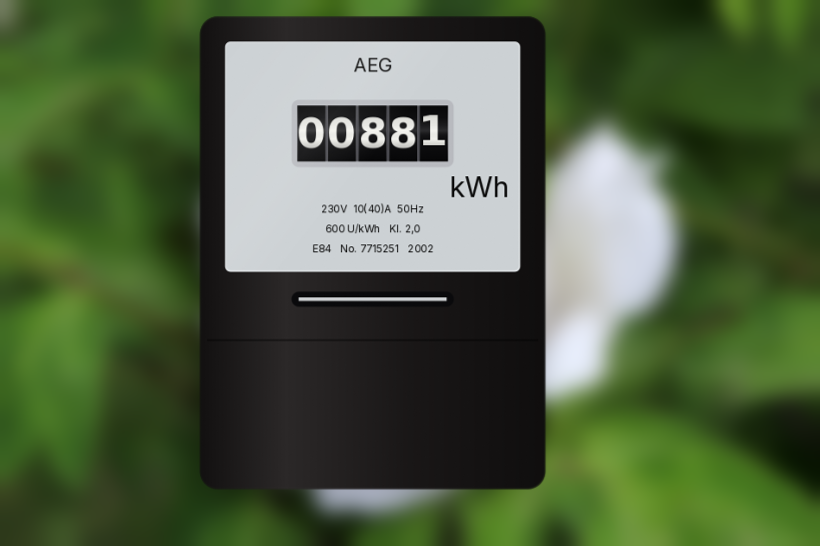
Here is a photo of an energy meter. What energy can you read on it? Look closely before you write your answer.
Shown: 881 kWh
